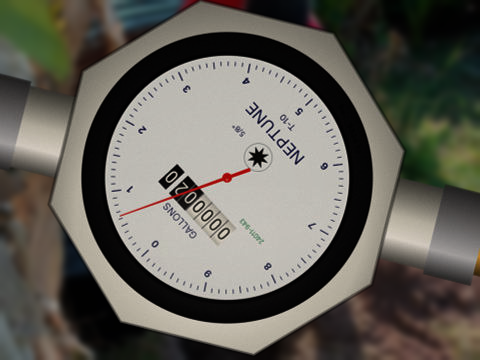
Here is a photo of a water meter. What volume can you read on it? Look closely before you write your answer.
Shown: 20.6 gal
